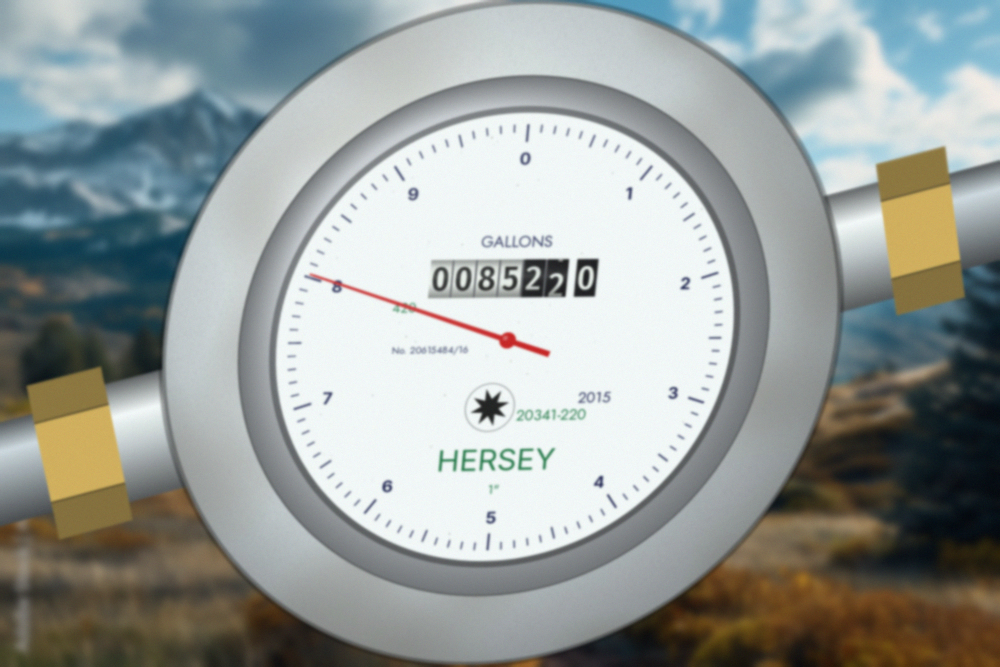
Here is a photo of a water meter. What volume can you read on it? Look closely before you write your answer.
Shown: 85218.0 gal
